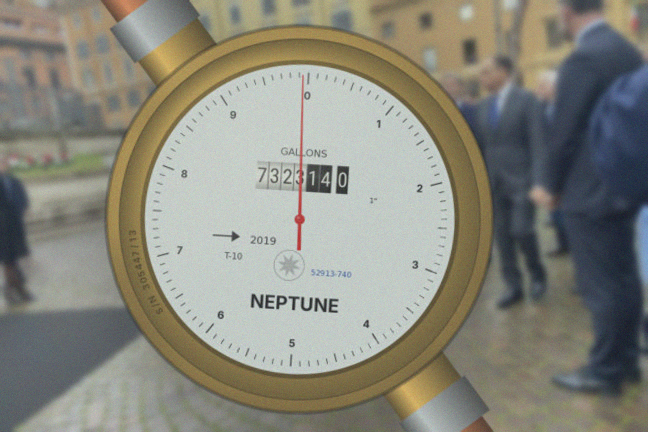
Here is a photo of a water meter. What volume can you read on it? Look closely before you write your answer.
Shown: 7323139.9 gal
